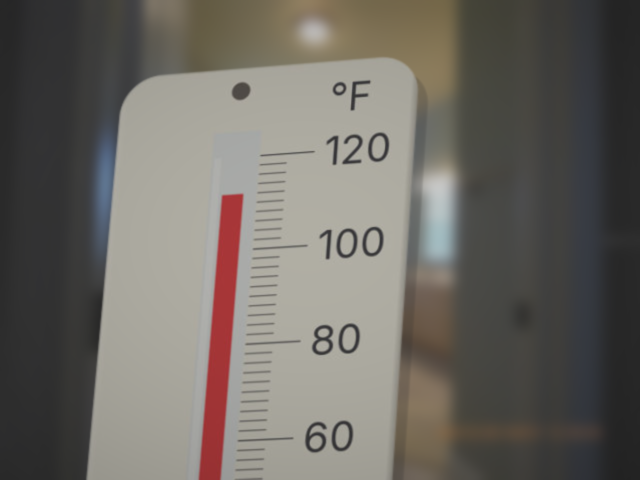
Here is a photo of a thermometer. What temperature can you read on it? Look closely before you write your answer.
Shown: 112 °F
